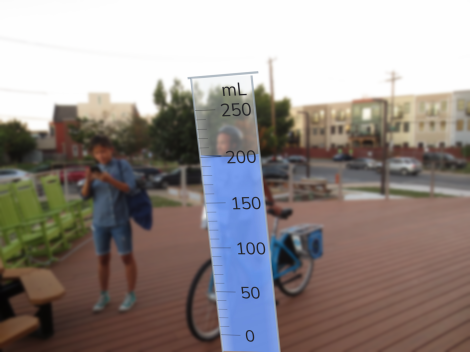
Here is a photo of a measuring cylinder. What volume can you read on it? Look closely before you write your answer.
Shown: 200 mL
